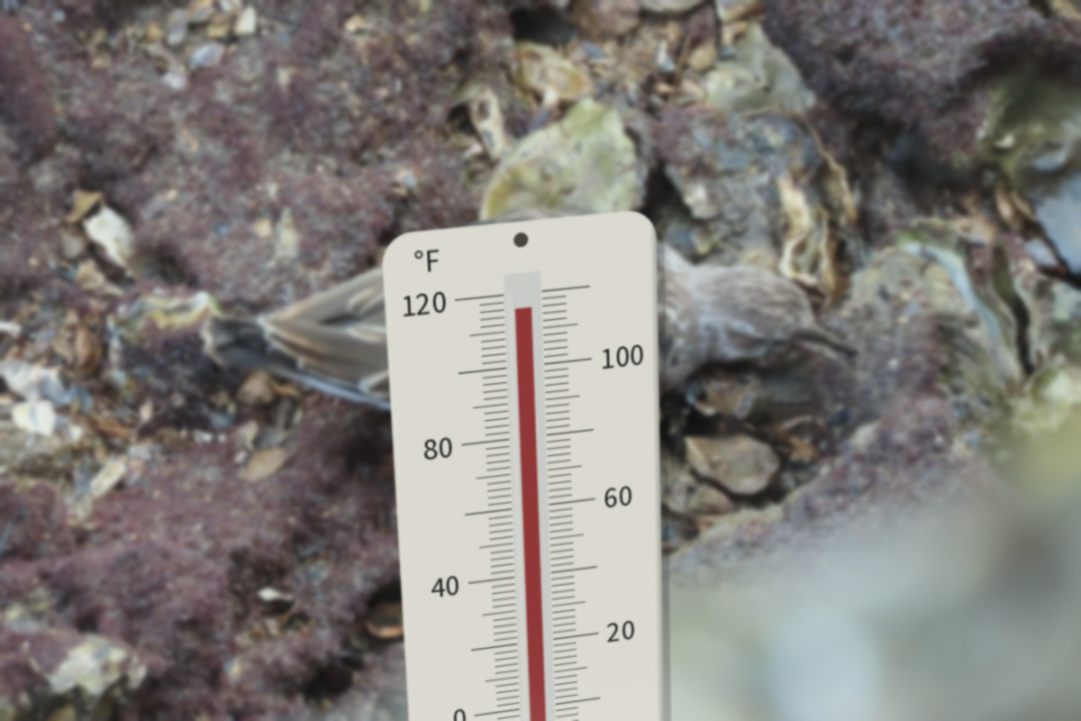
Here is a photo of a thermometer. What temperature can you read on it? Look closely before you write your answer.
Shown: 116 °F
